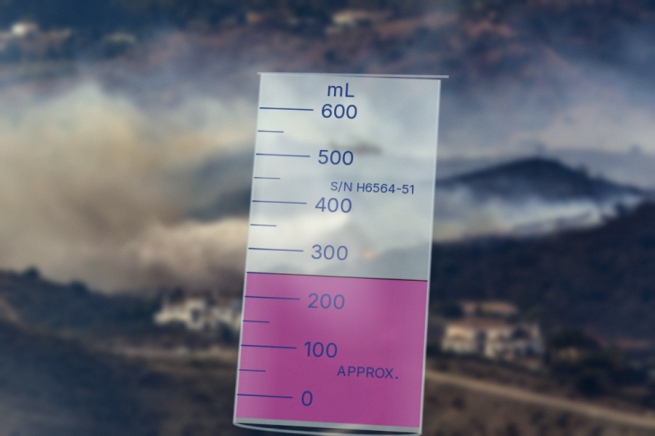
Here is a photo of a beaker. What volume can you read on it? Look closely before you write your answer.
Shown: 250 mL
